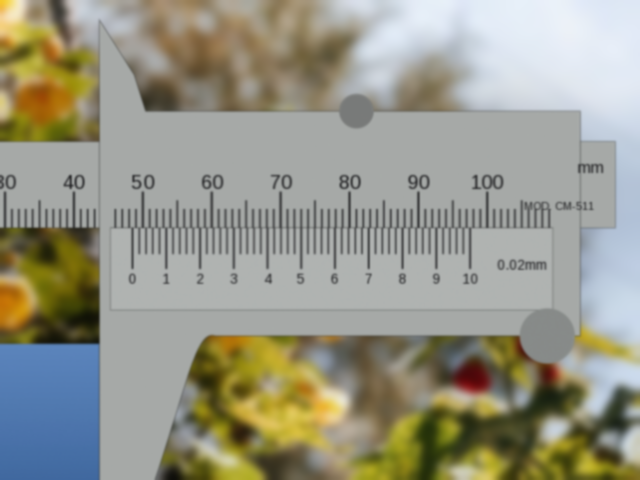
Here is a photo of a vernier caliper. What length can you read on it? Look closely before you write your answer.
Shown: 48.5 mm
